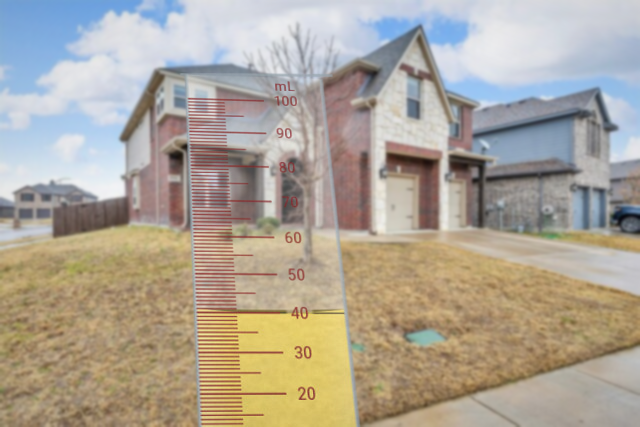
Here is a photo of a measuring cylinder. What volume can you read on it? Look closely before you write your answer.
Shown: 40 mL
